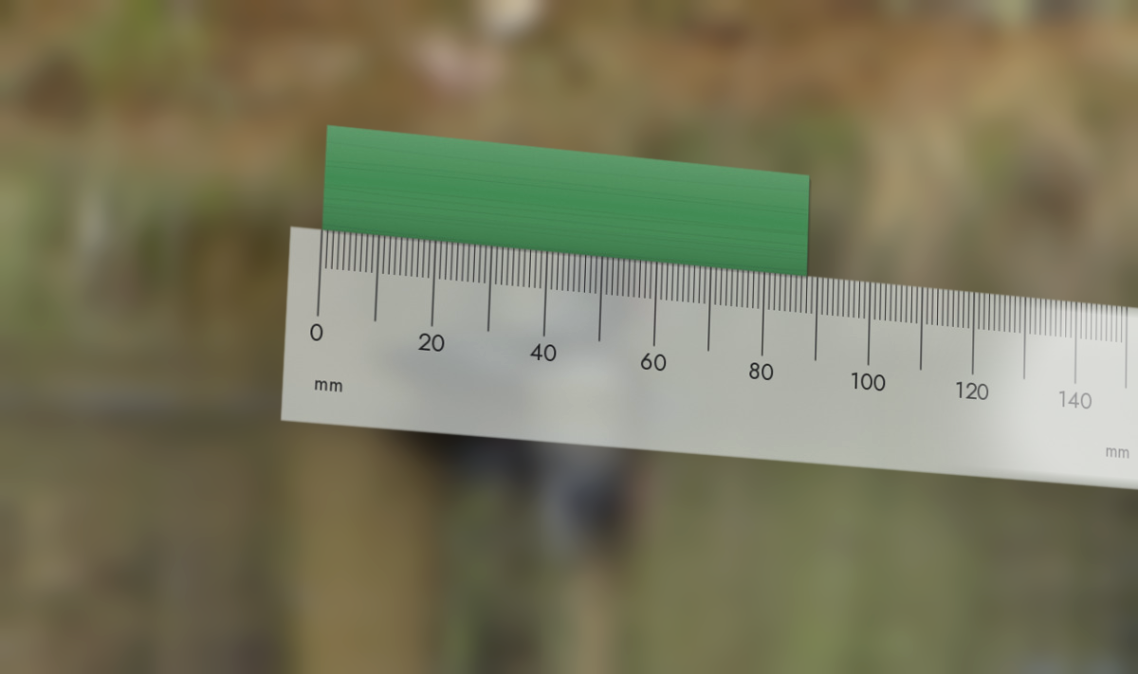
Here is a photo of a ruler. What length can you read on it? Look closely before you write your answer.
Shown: 88 mm
